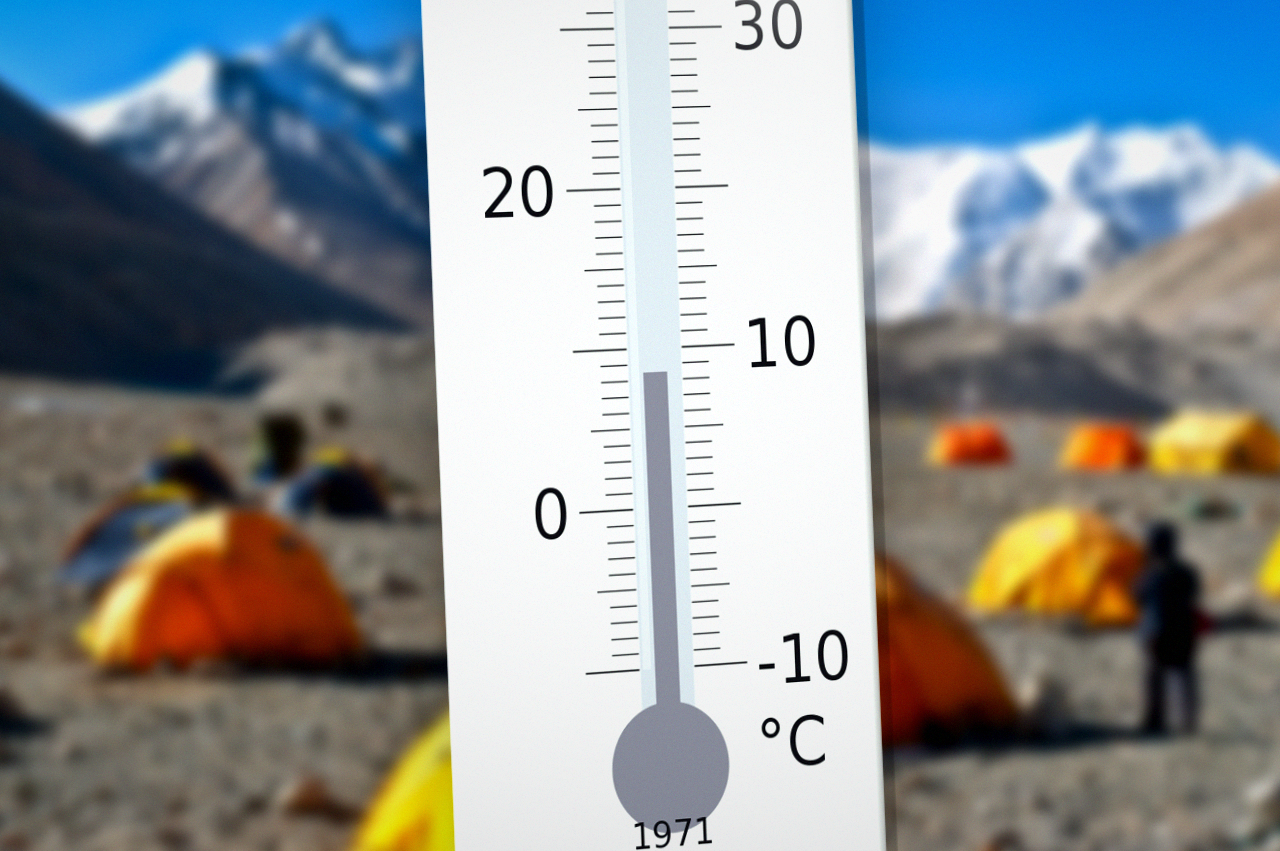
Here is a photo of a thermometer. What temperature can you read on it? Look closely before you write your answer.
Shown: 8.5 °C
